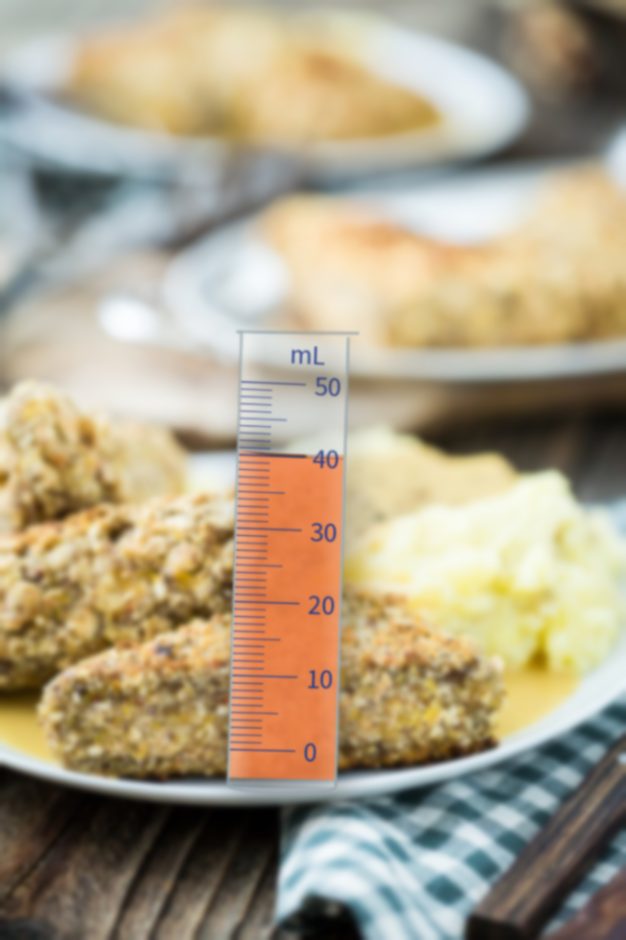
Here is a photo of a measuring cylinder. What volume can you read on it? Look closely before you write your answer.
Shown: 40 mL
